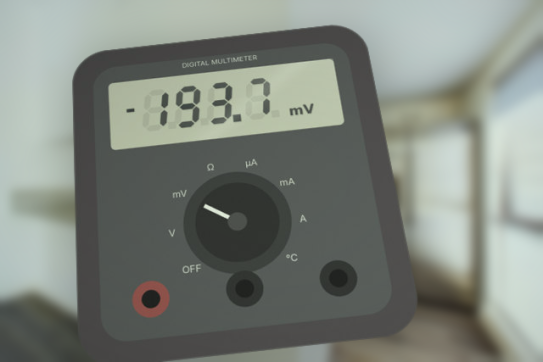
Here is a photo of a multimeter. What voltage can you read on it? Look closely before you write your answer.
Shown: -193.7 mV
